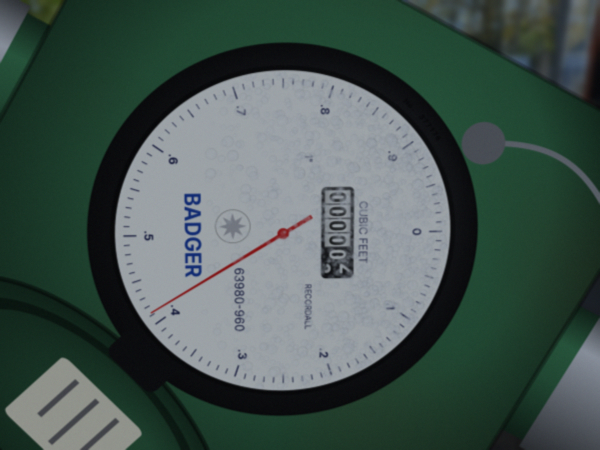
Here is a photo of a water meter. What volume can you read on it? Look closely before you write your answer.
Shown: 2.41 ft³
